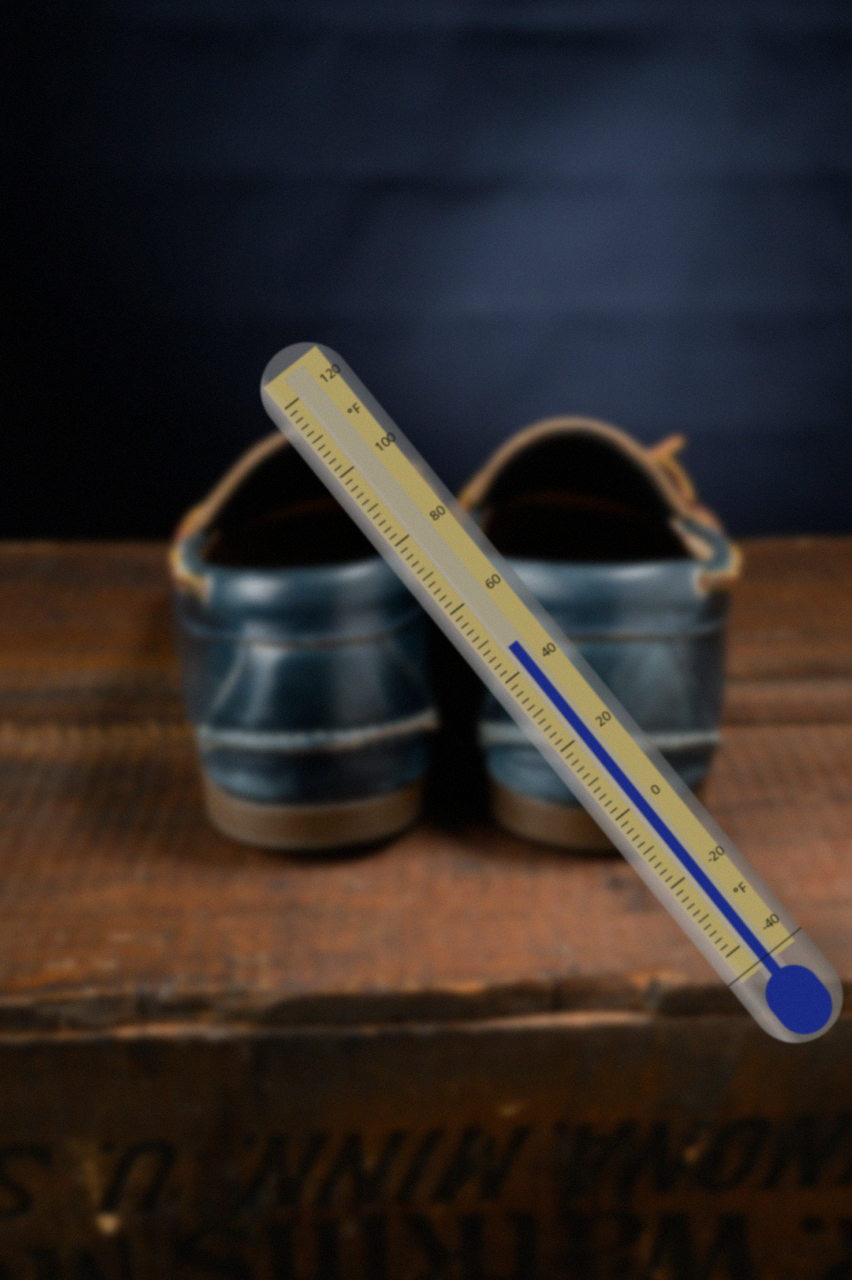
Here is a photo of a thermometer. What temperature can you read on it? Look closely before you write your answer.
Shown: 46 °F
